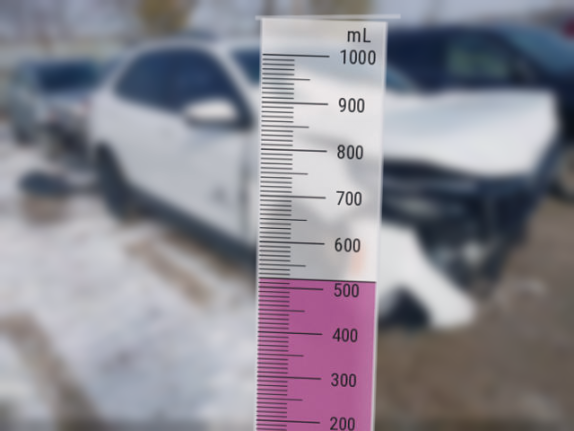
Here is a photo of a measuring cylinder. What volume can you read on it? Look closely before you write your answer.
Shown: 520 mL
